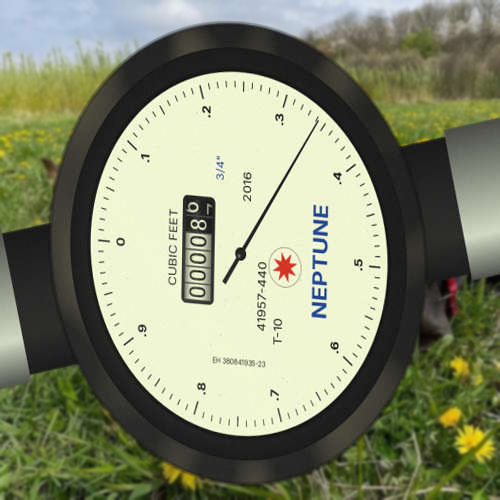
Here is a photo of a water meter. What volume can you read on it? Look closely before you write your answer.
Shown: 86.34 ft³
